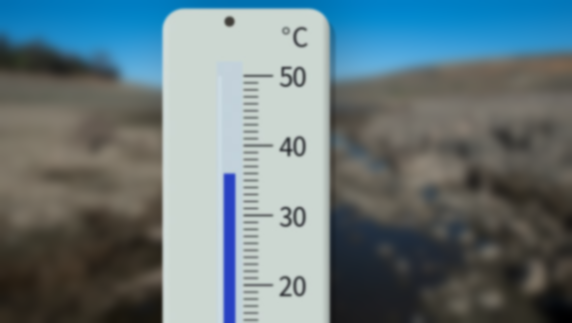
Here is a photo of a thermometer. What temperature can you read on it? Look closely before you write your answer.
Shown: 36 °C
